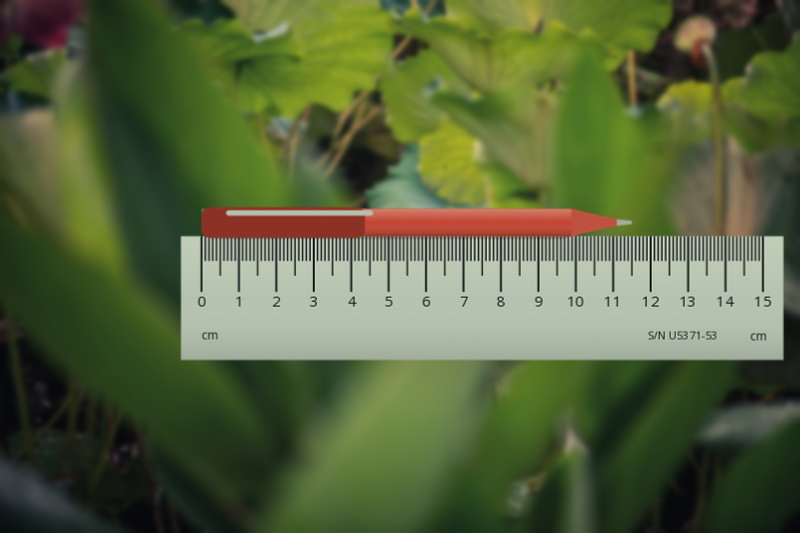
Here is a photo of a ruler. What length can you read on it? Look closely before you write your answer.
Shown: 11.5 cm
